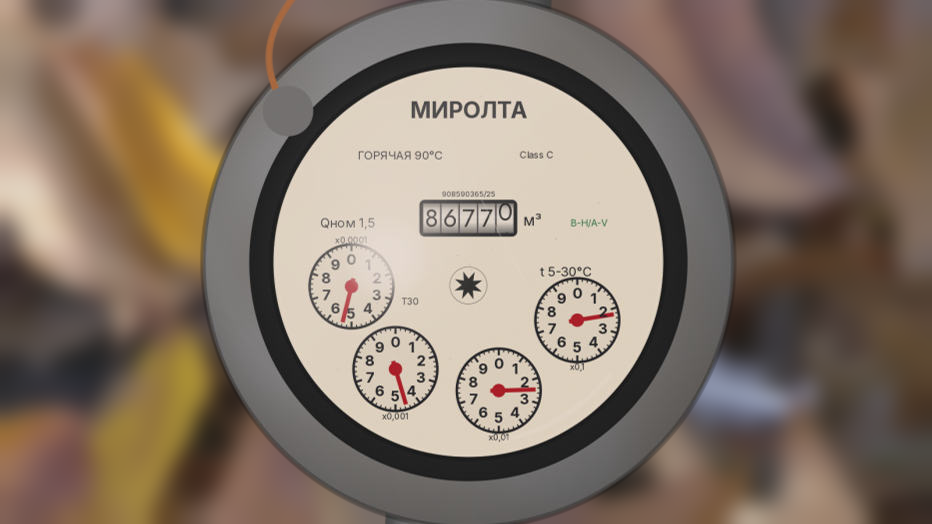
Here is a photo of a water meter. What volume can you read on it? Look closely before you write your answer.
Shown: 86770.2245 m³
